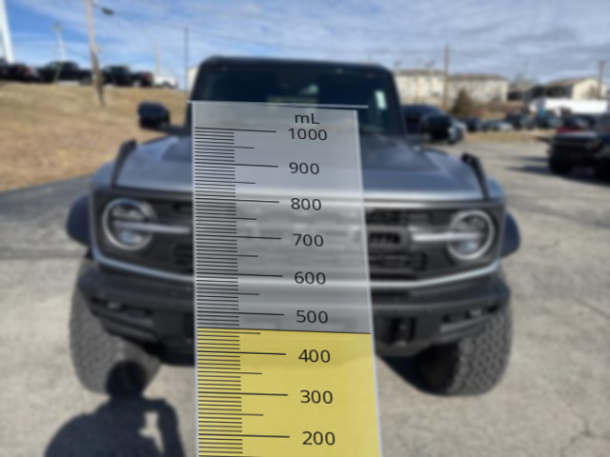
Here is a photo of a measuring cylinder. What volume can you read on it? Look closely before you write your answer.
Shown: 460 mL
